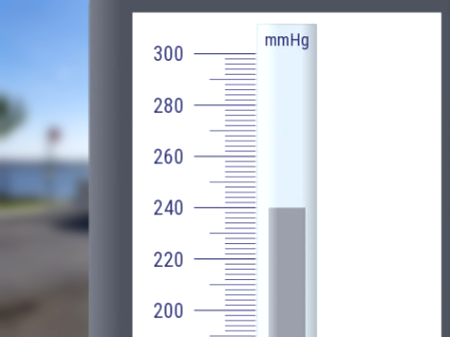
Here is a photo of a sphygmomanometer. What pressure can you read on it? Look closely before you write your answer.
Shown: 240 mmHg
